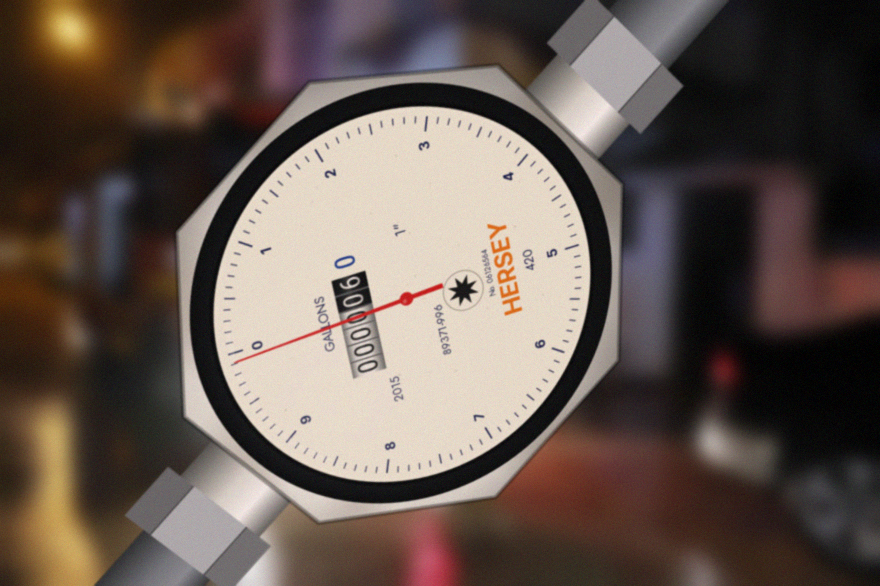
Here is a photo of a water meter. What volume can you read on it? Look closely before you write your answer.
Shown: 59.9 gal
